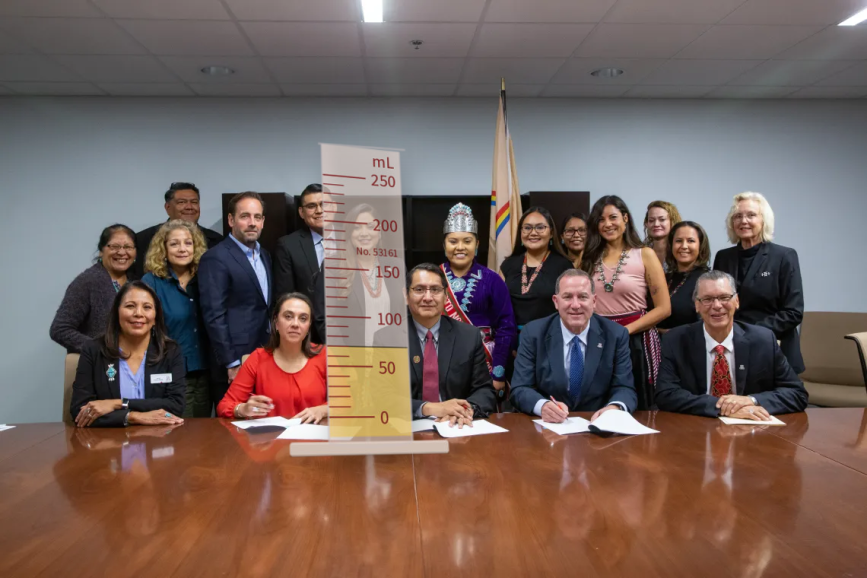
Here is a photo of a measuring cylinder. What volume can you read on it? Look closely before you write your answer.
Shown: 70 mL
